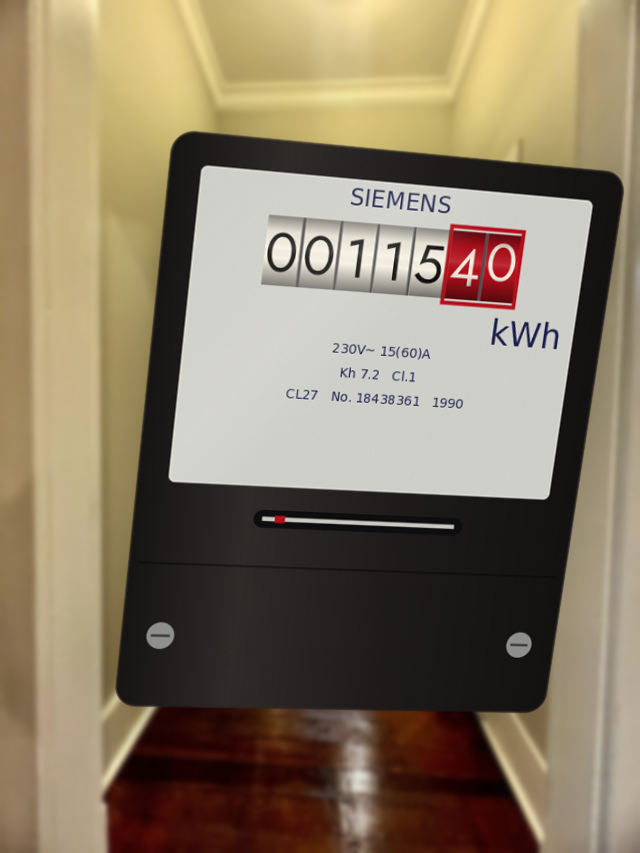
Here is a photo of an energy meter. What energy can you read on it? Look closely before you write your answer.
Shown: 115.40 kWh
